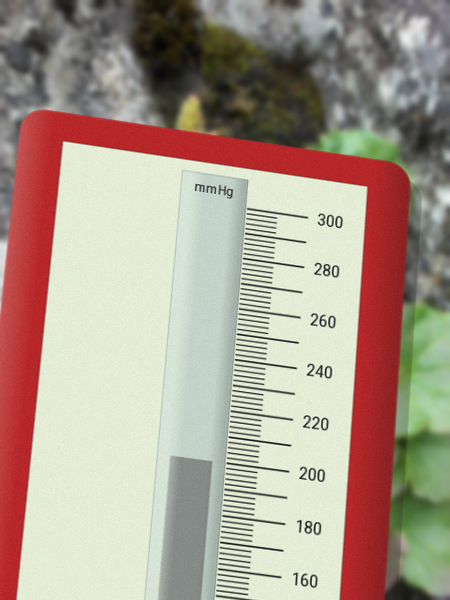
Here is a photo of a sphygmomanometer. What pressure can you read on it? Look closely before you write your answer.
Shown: 200 mmHg
